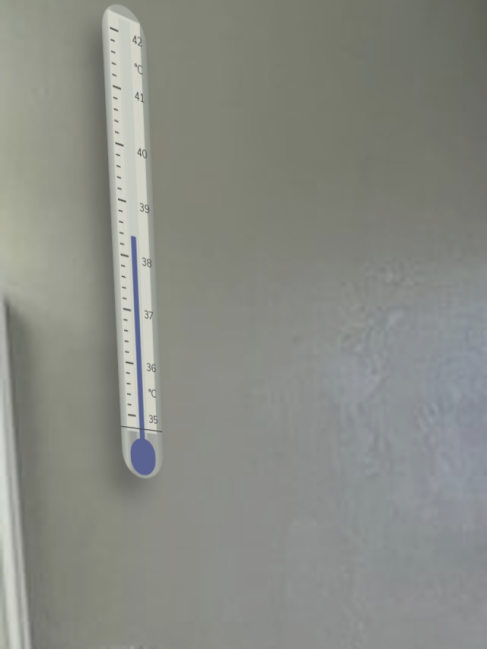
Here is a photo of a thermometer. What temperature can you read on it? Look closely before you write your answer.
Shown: 38.4 °C
